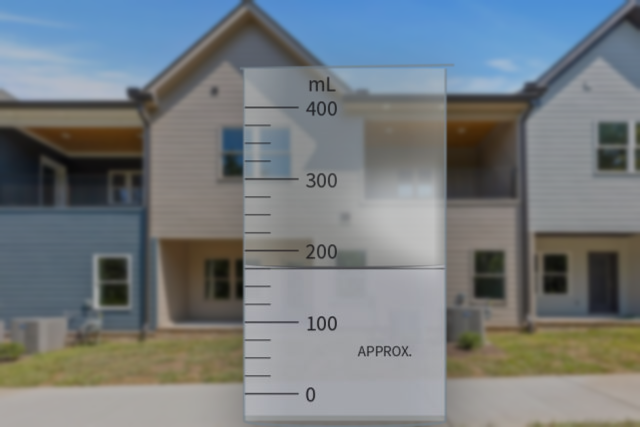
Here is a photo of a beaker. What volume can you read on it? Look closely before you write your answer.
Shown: 175 mL
